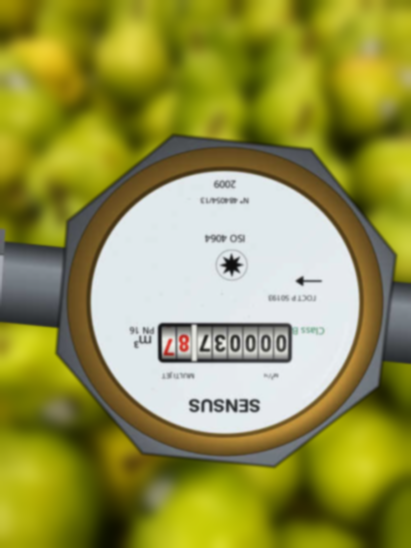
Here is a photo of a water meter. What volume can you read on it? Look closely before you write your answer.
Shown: 37.87 m³
